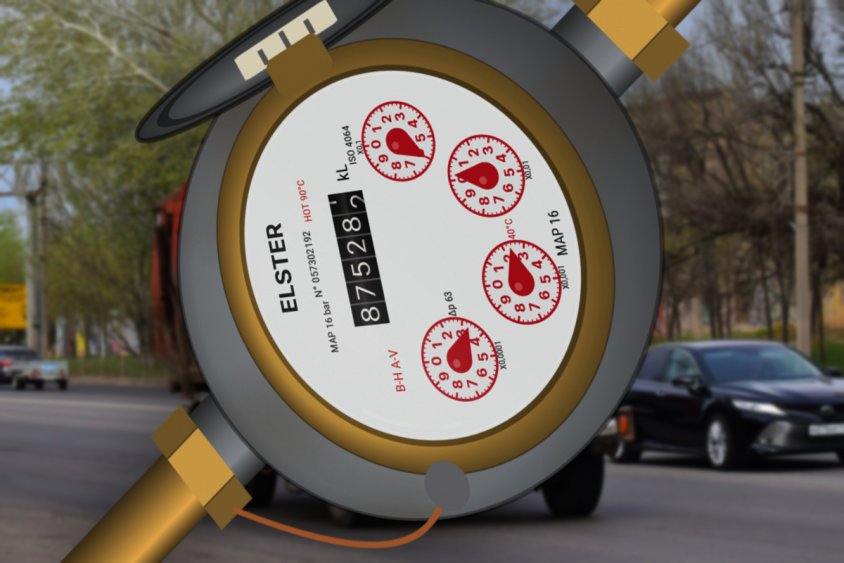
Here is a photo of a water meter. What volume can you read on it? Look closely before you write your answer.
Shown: 875281.6023 kL
